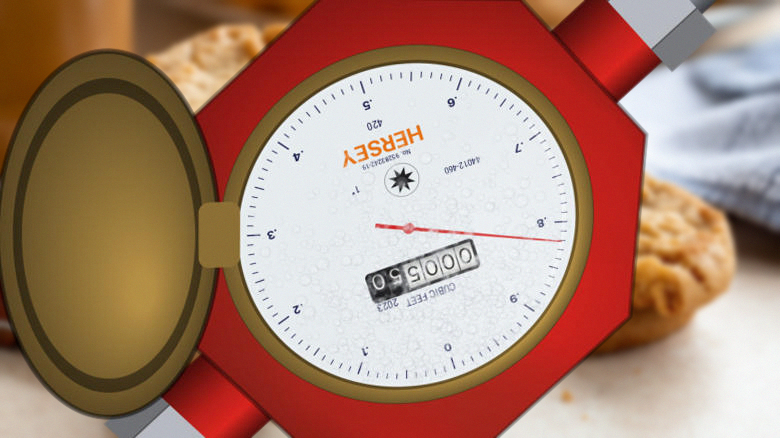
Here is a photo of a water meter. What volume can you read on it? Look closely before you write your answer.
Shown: 549.82 ft³
